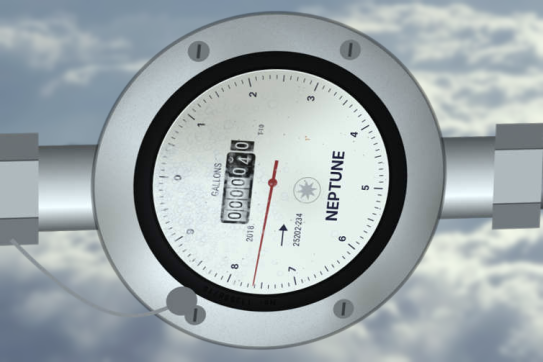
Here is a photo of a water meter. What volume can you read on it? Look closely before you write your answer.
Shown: 37.6 gal
